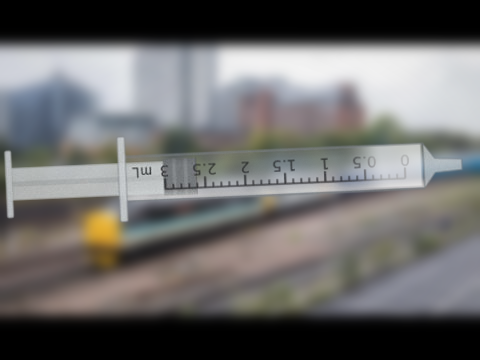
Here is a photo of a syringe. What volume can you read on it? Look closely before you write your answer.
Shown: 2.6 mL
